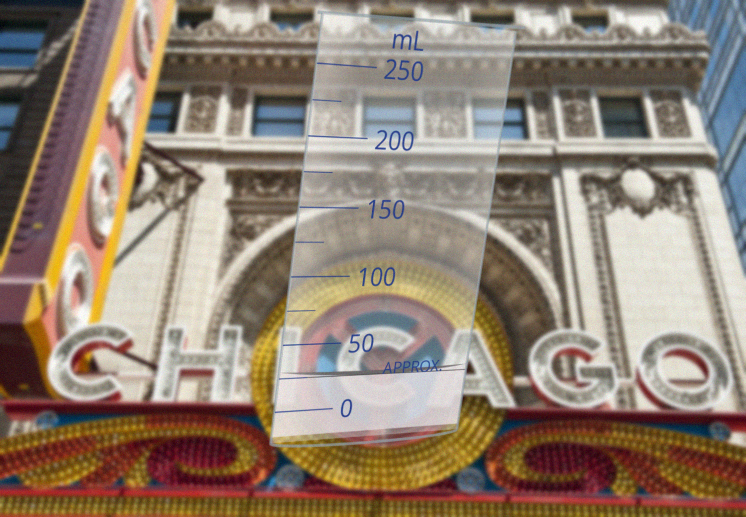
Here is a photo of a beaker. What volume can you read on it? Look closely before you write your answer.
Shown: 25 mL
